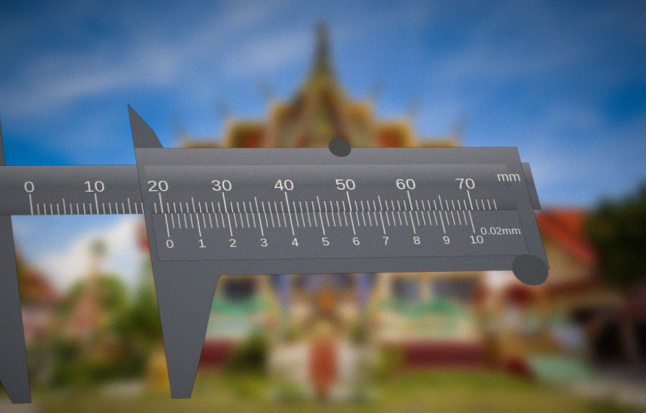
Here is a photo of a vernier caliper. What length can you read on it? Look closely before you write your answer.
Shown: 20.4 mm
